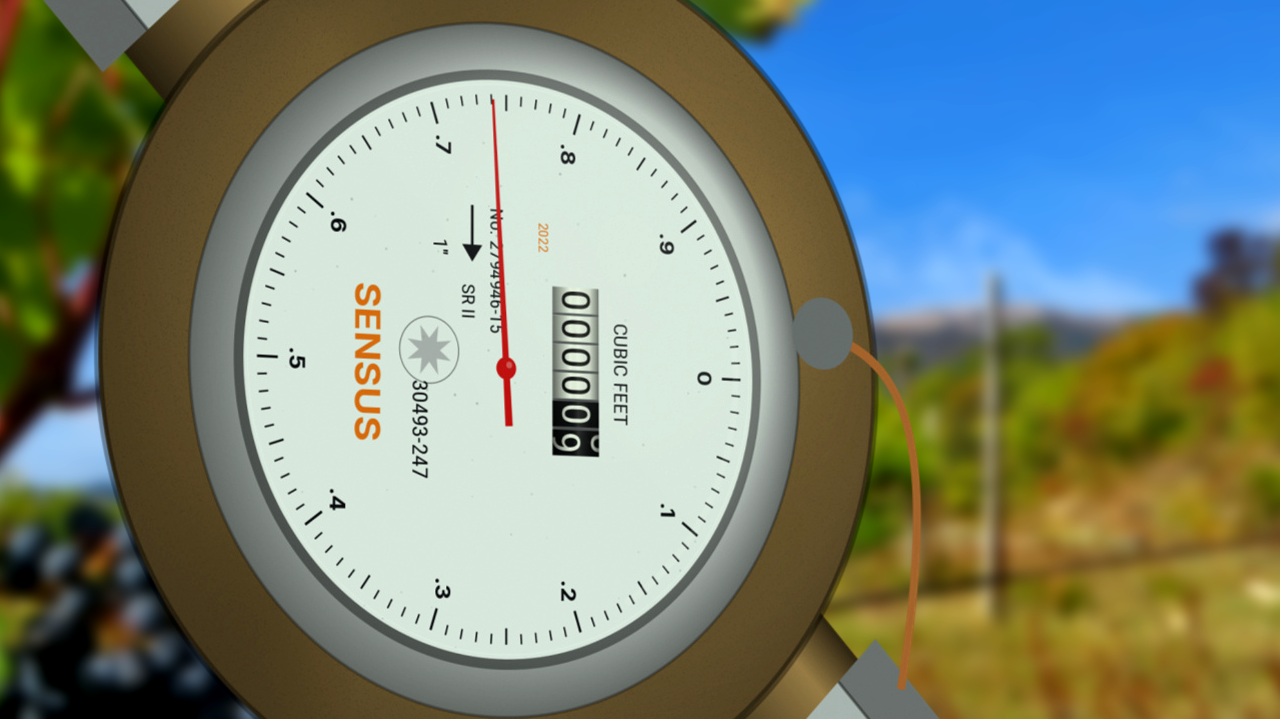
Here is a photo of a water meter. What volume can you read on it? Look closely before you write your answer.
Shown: 8.74 ft³
